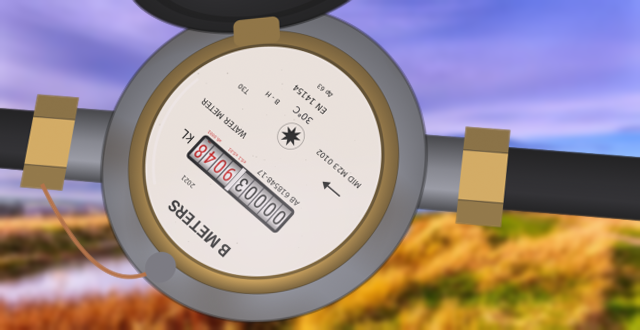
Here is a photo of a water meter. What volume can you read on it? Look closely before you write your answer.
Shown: 3.9048 kL
